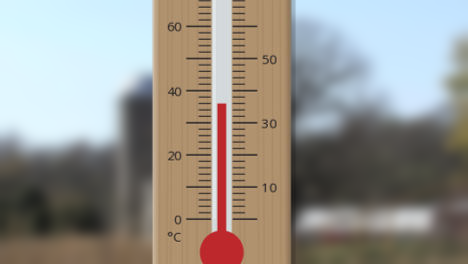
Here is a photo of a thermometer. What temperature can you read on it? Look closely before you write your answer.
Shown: 36 °C
